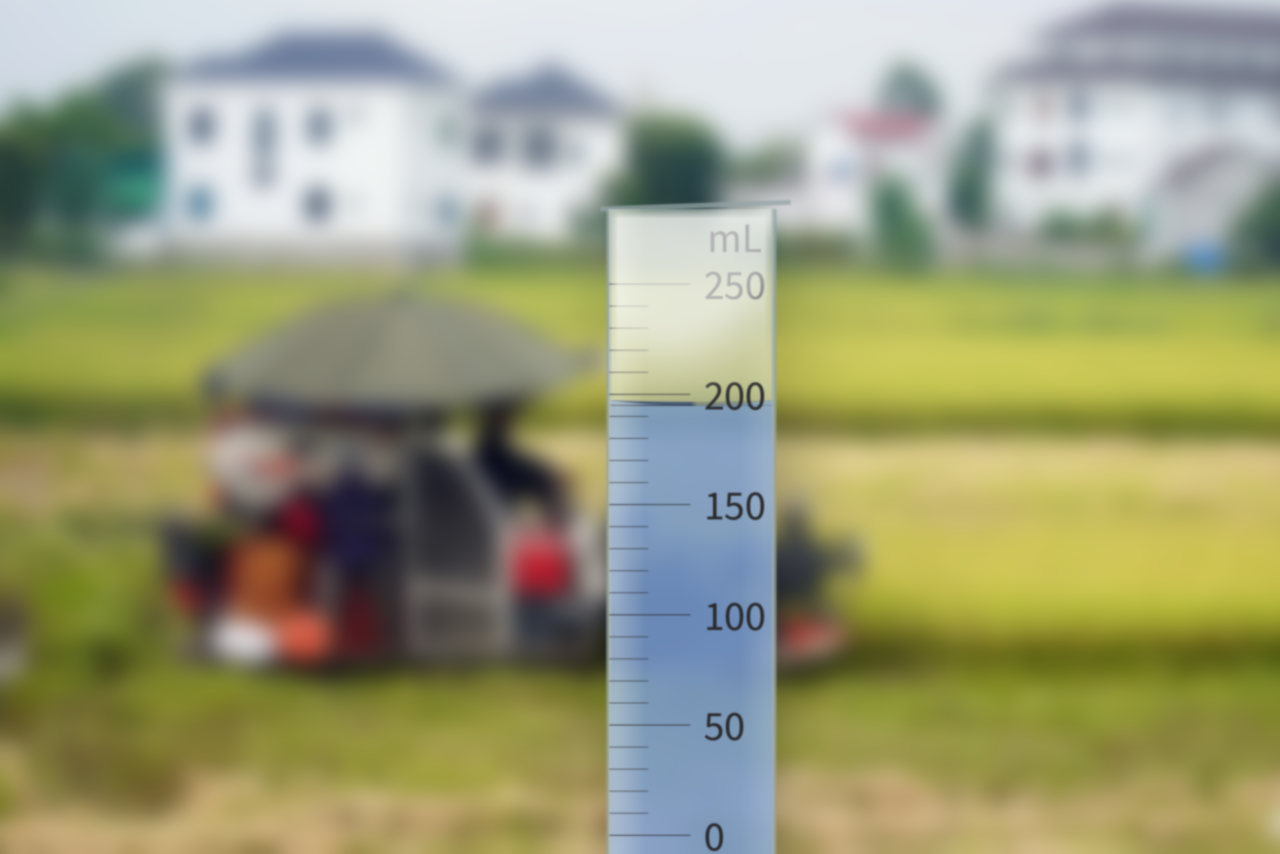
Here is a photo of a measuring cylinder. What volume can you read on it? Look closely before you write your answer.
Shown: 195 mL
